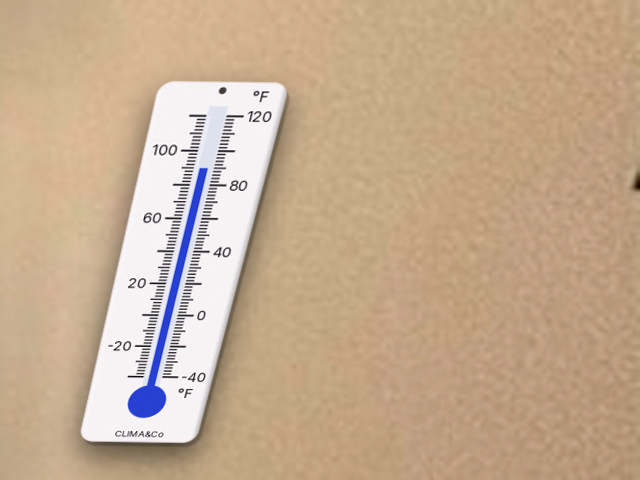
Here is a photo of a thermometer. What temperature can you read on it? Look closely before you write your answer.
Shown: 90 °F
